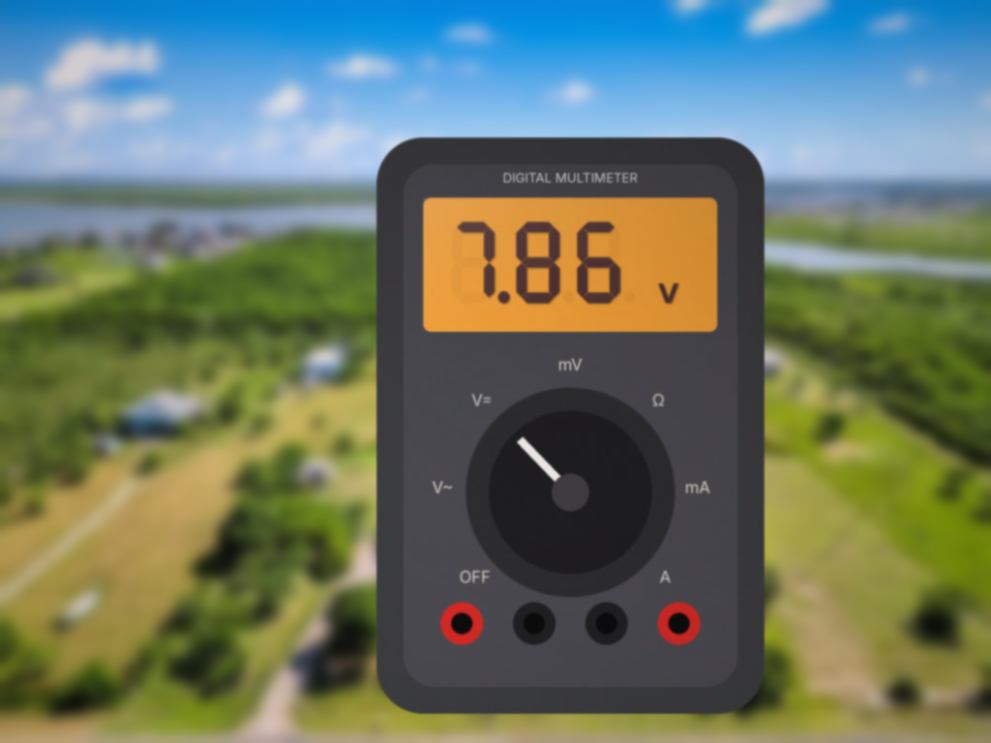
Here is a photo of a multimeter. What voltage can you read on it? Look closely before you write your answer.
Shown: 7.86 V
